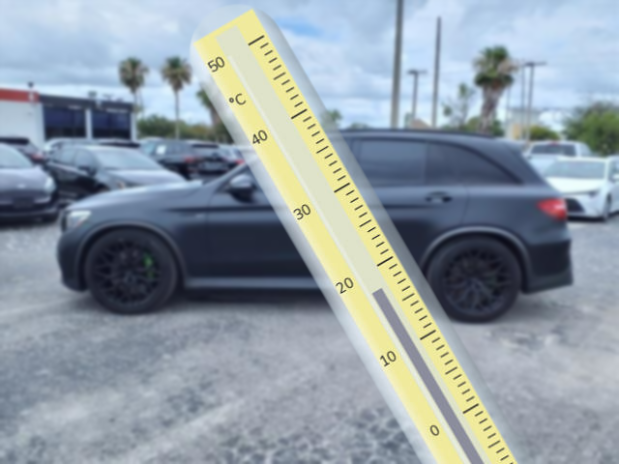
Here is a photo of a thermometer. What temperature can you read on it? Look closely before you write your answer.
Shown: 17.5 °C
